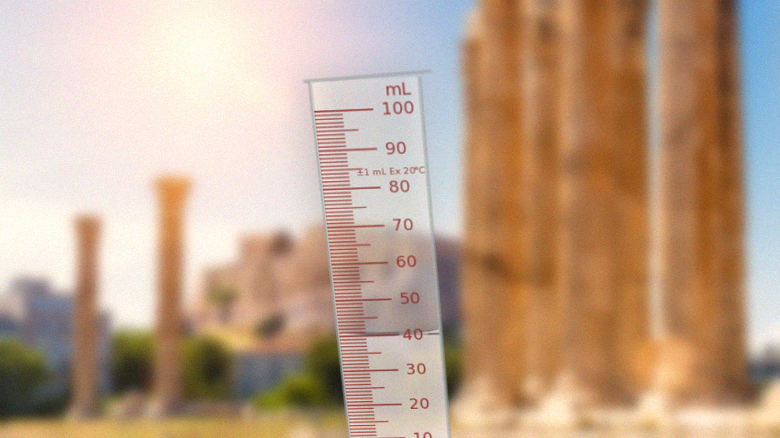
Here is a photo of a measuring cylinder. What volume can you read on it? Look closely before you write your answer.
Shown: 40 mL
